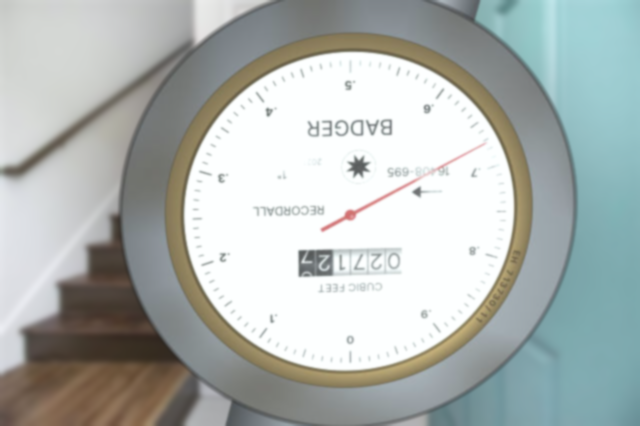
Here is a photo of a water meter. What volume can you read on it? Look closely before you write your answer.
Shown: 27126.67 ft³
